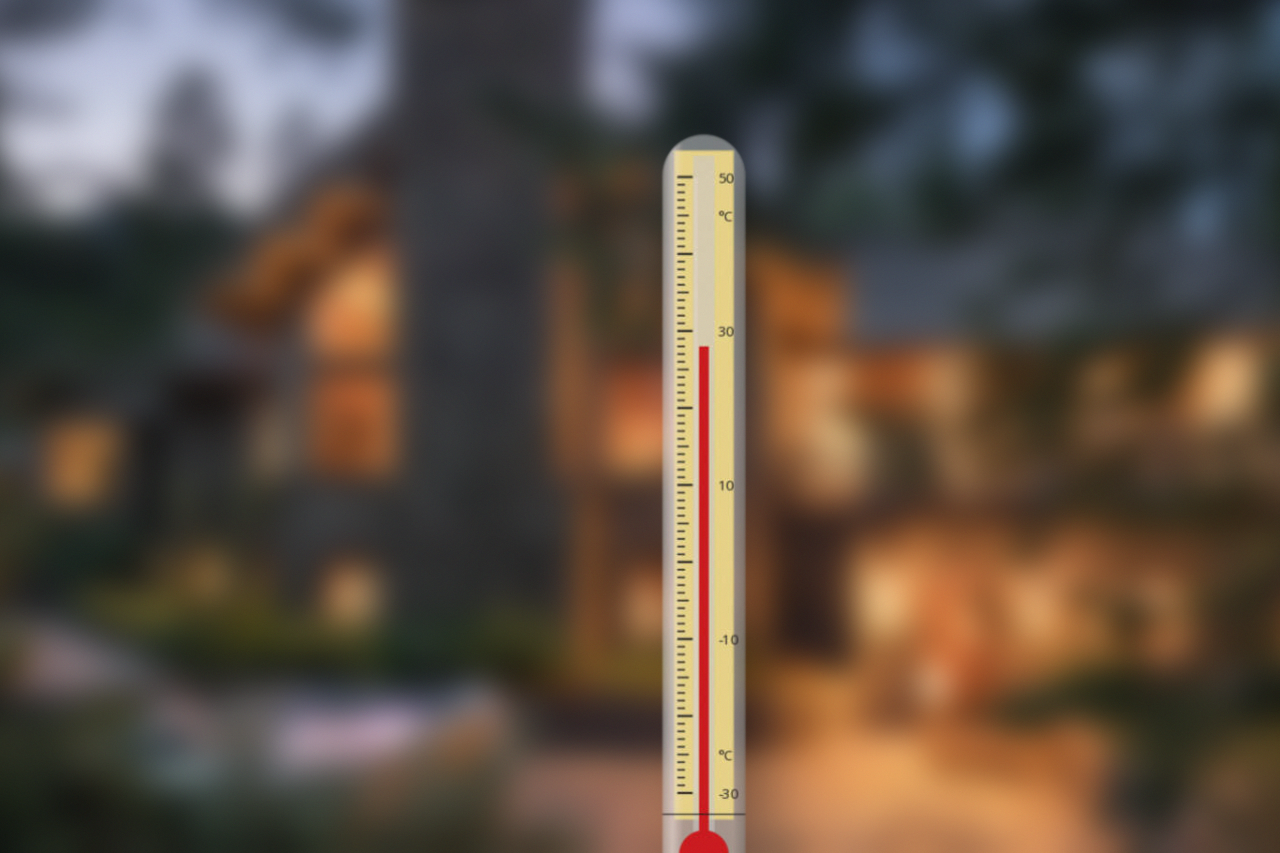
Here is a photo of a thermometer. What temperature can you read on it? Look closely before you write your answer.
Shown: 28 °C
